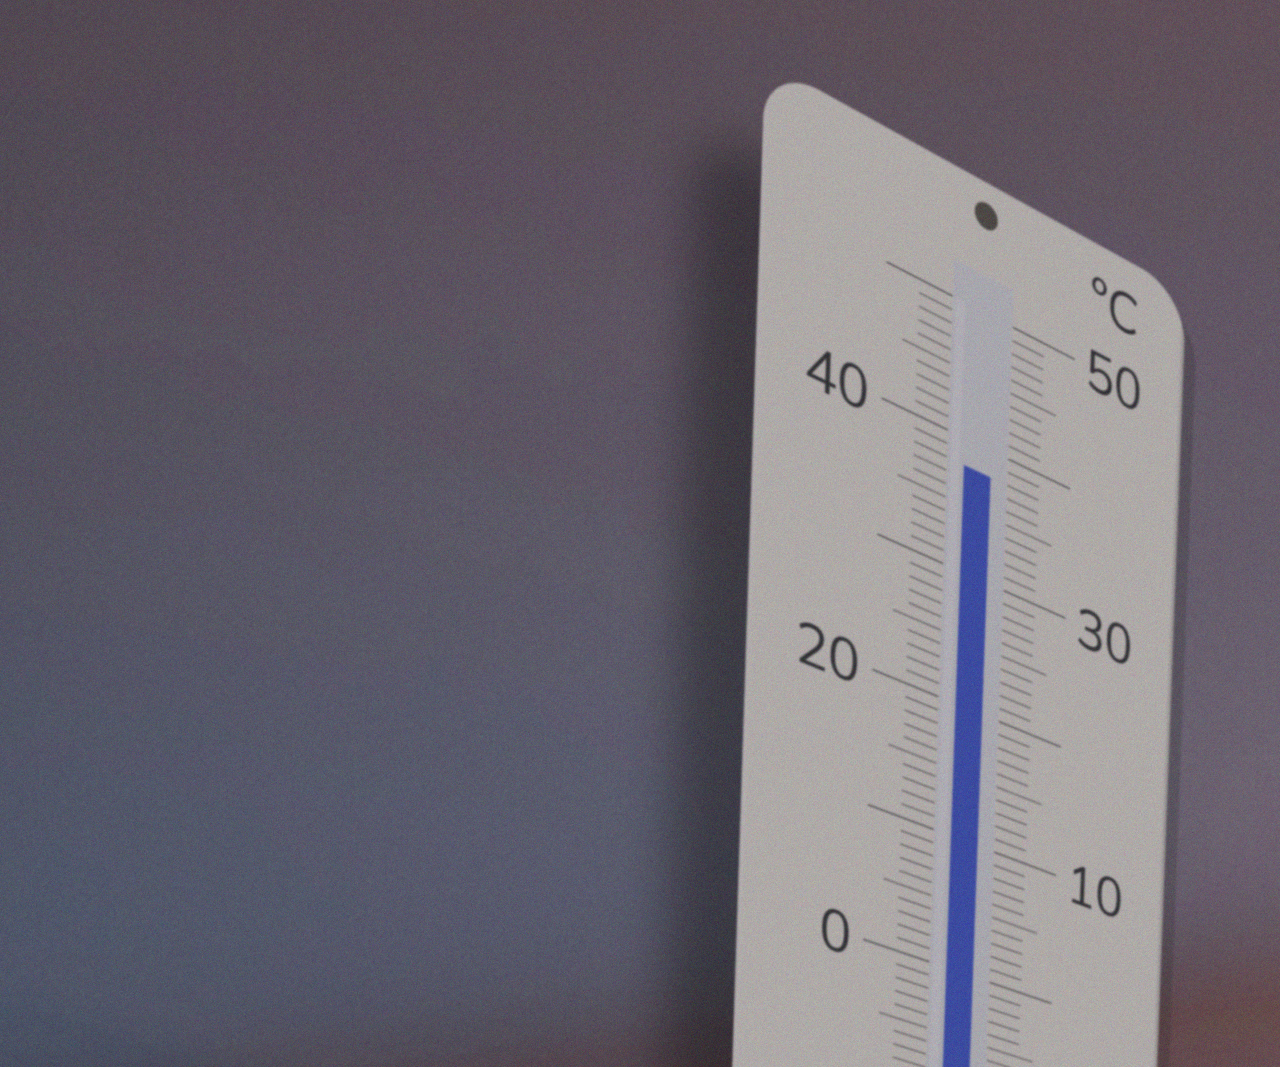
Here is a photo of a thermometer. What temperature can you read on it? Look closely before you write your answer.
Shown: 38 °C
